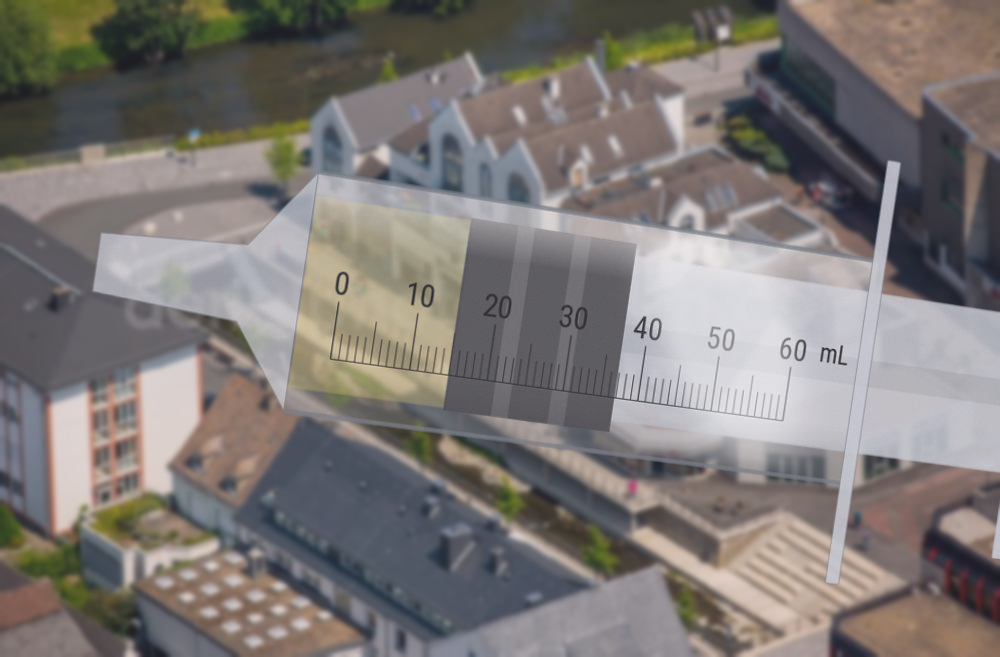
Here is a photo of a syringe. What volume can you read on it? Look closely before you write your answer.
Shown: 15 mL
